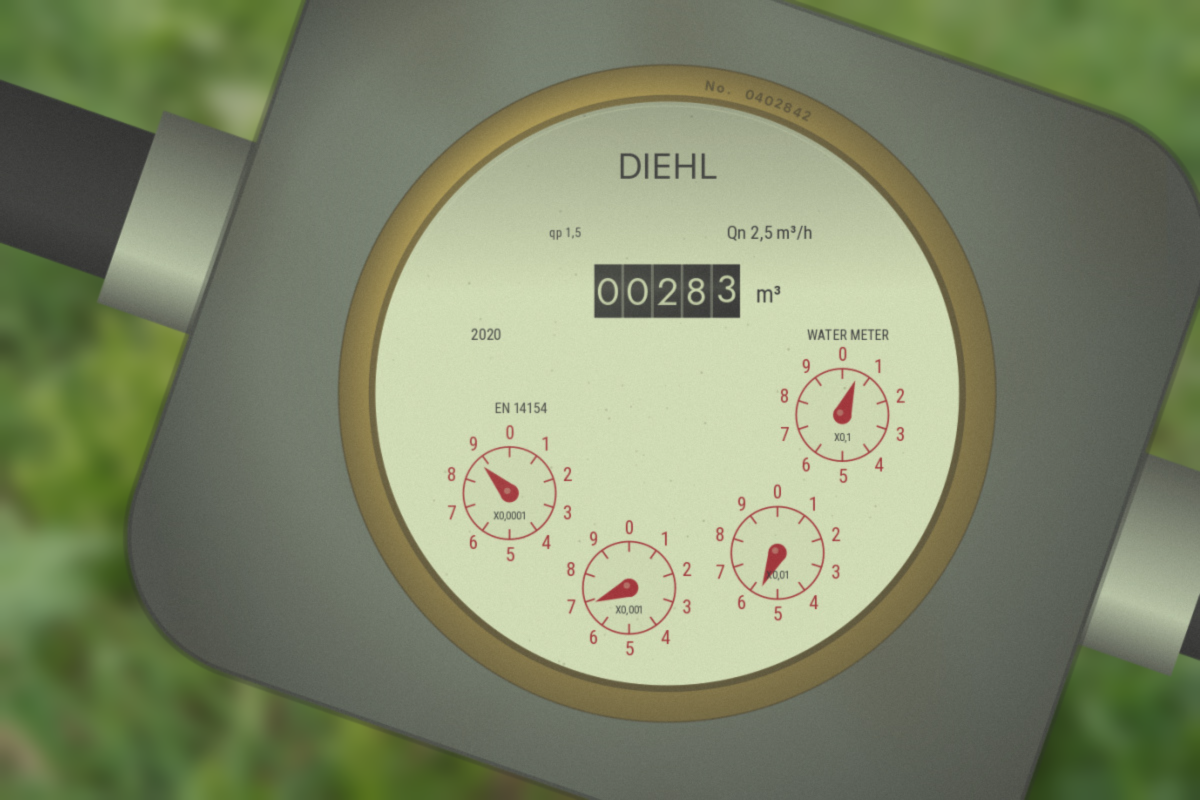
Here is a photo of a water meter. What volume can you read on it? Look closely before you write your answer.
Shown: 283.0568 m³
